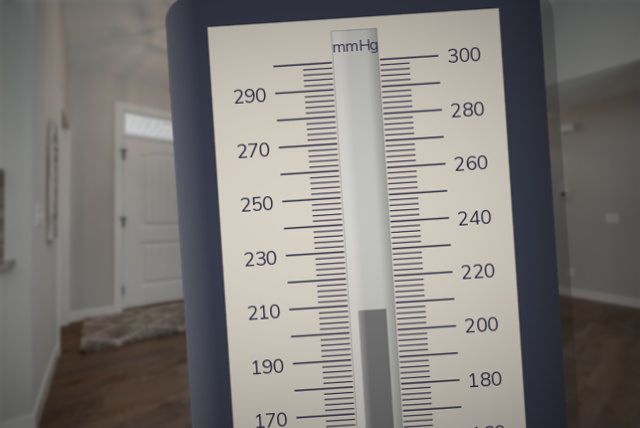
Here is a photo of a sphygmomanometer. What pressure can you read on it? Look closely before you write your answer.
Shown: 208 mmHg
